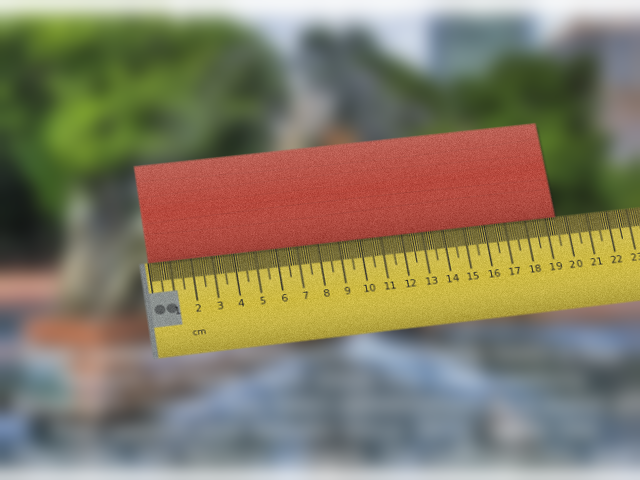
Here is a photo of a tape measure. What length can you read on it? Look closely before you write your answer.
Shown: 19.5 cm
